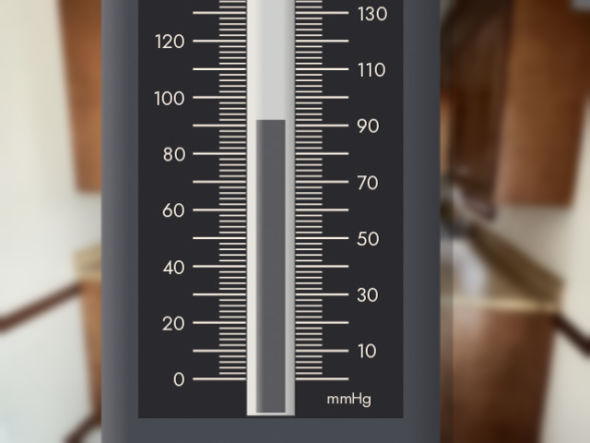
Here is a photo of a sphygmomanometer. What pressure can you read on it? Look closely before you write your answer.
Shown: 92 mmHg
